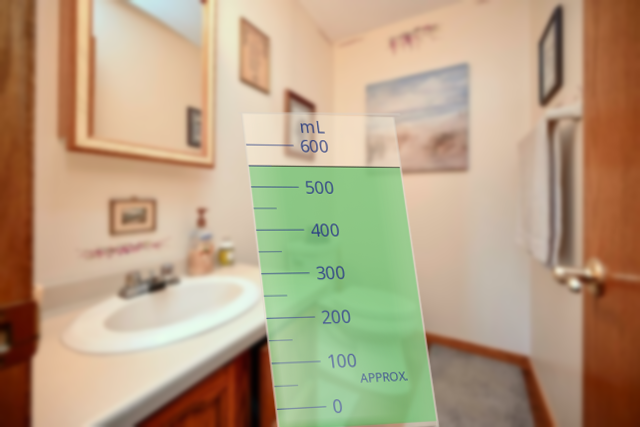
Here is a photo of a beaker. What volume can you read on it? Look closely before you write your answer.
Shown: 550 mL
